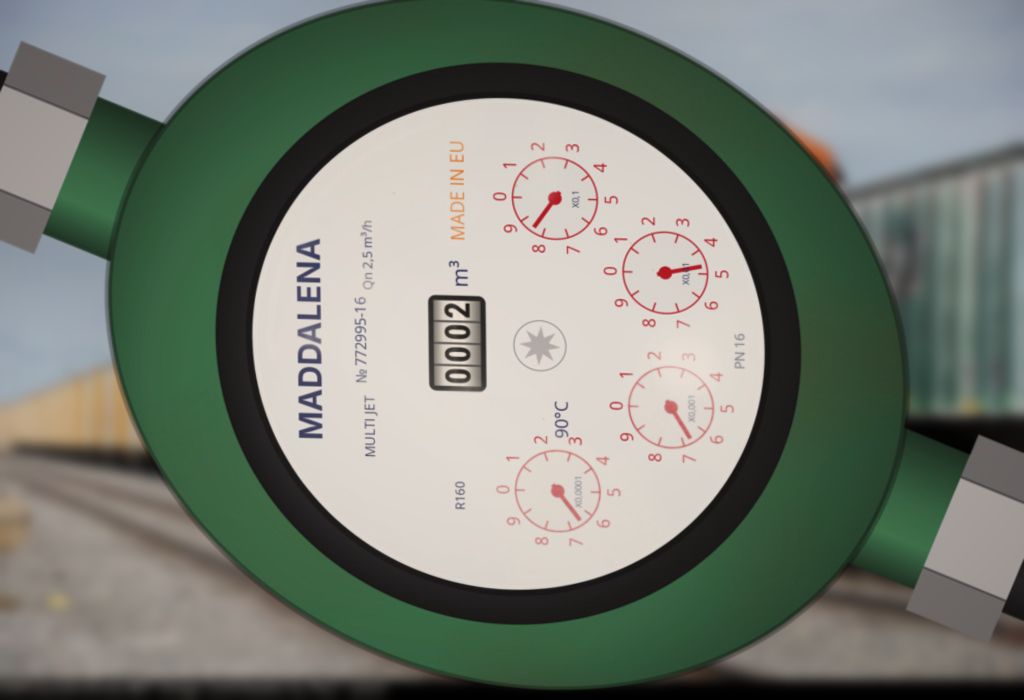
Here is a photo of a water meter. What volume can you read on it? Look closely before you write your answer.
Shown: 2.8466 m³
